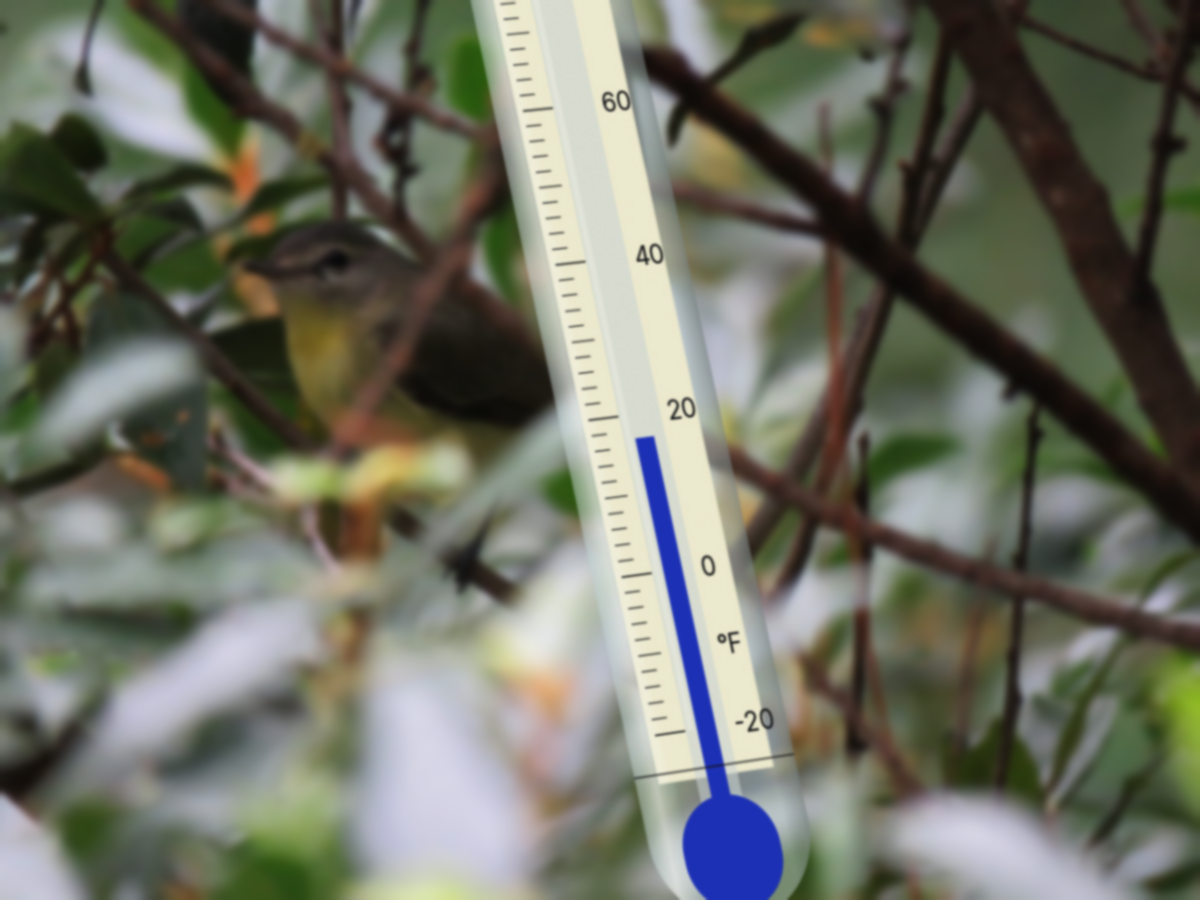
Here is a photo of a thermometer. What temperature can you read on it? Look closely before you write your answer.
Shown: 17 °F
